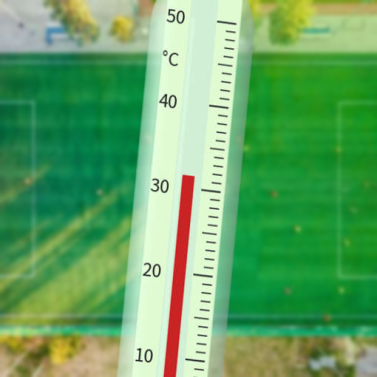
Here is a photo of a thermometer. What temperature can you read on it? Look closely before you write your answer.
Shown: 31.5 °C
